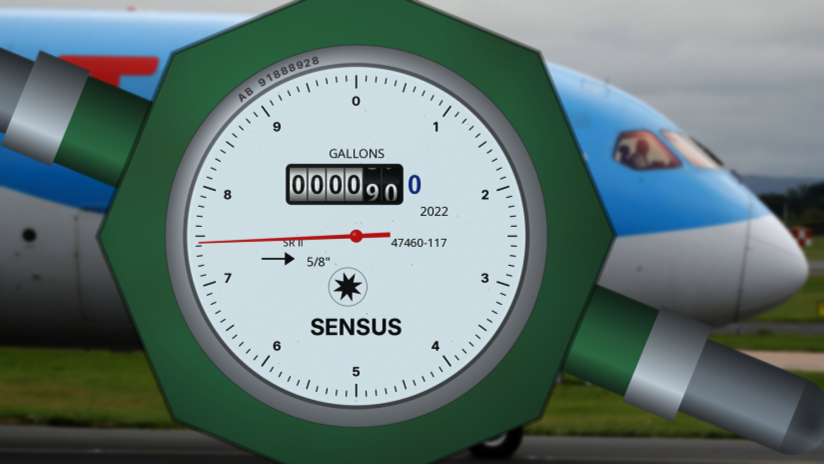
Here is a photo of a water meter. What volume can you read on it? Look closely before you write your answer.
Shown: 897.4 gal
